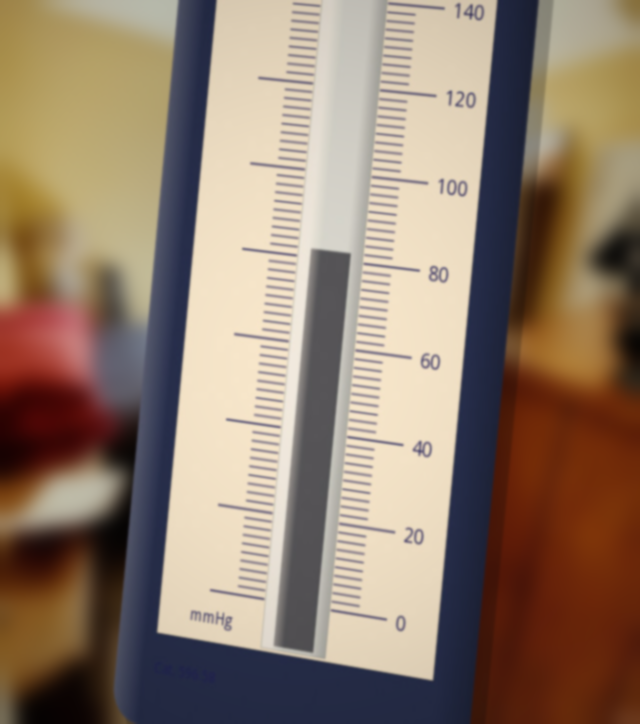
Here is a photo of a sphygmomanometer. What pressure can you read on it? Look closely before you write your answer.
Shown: 82 mmHg
